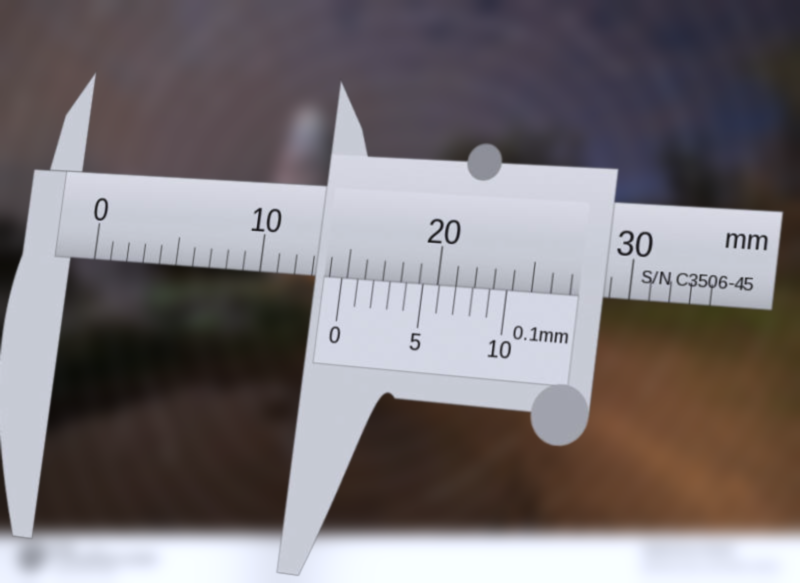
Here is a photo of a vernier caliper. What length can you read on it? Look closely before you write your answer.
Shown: 14.7 mm
